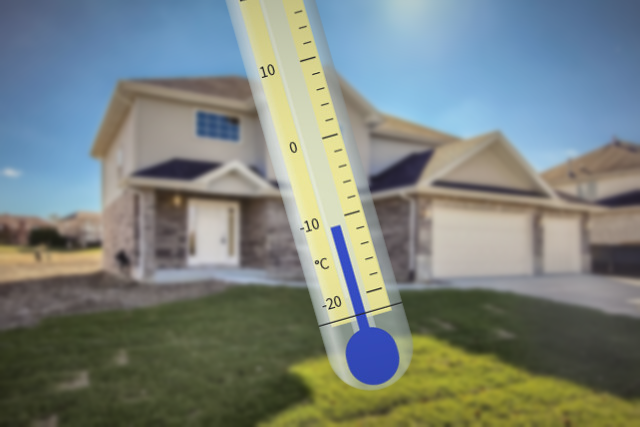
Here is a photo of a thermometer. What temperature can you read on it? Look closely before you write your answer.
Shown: -11 °C
